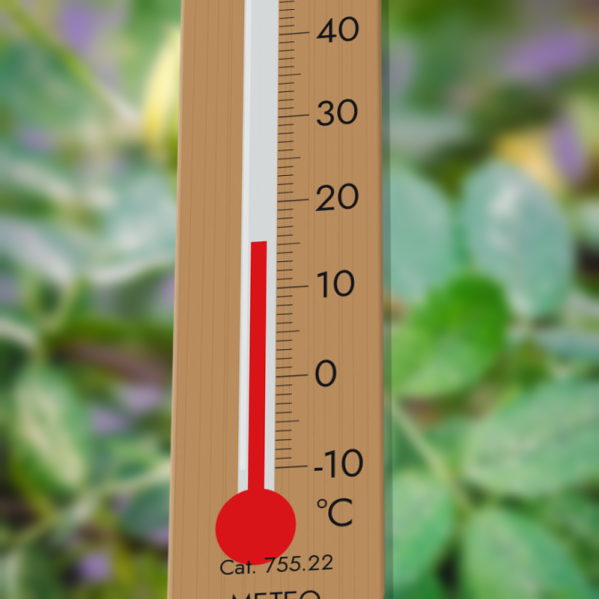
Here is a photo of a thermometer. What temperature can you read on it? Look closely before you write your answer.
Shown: 15.5 °C
